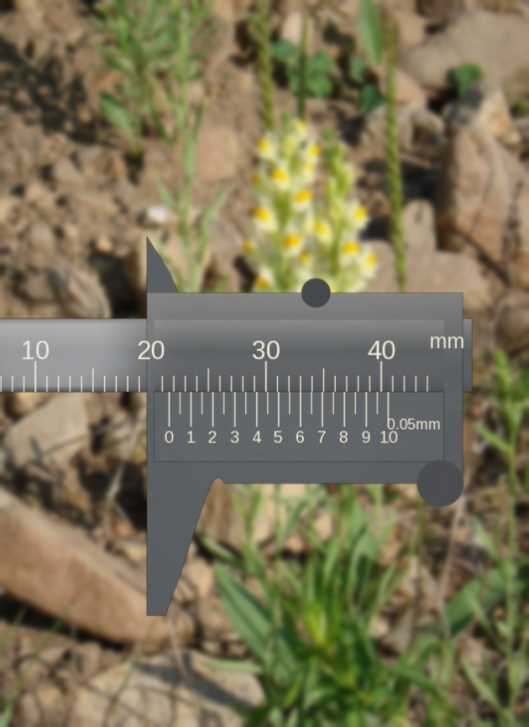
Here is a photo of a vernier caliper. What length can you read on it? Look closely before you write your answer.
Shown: 21.6 mm
